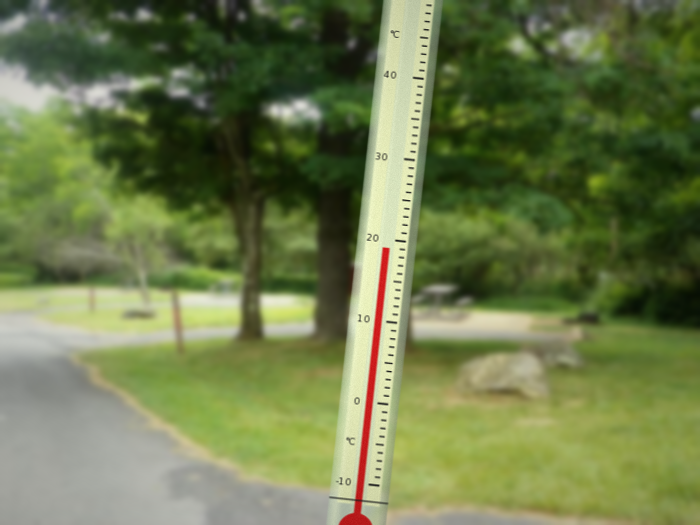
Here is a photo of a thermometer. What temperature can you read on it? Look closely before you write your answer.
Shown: 19 °C
